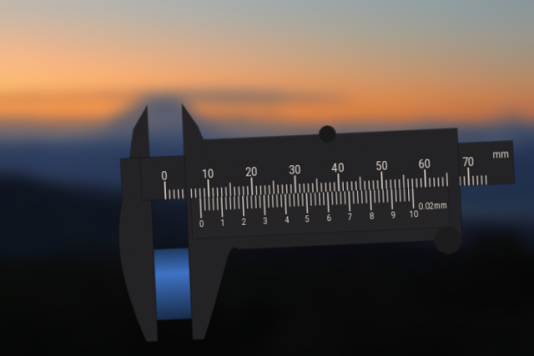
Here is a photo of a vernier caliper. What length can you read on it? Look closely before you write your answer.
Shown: 8.0 mm
